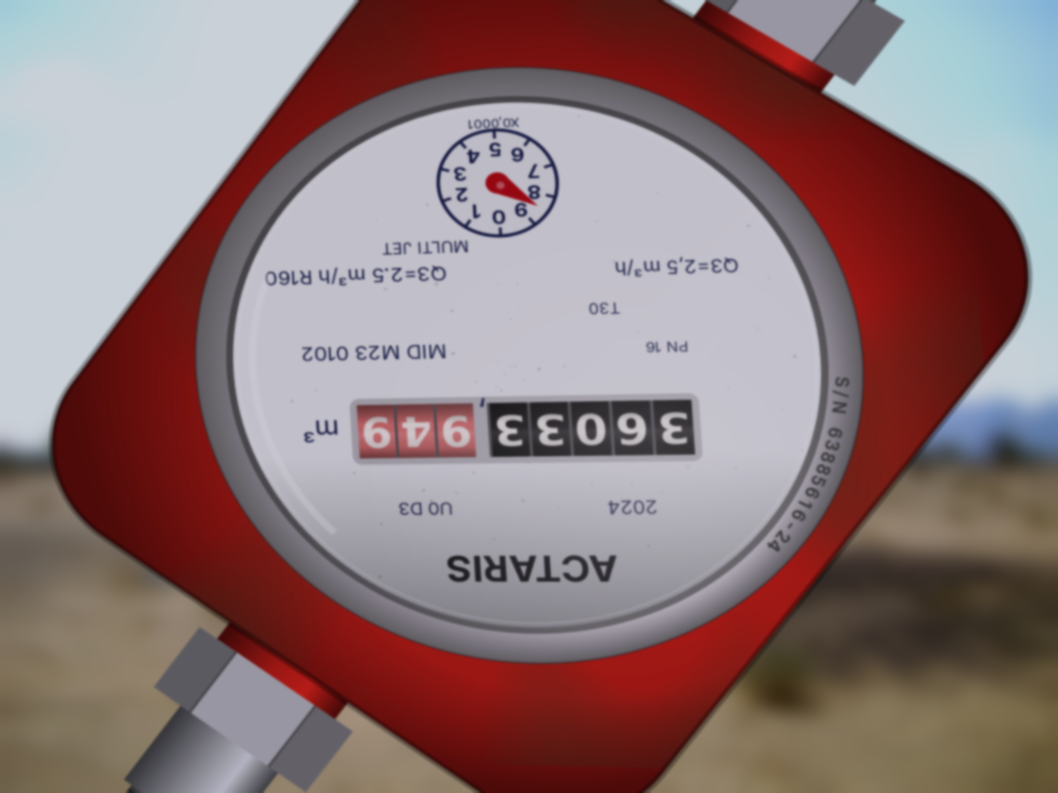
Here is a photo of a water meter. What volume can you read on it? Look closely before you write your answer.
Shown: 36033.9498 m³
